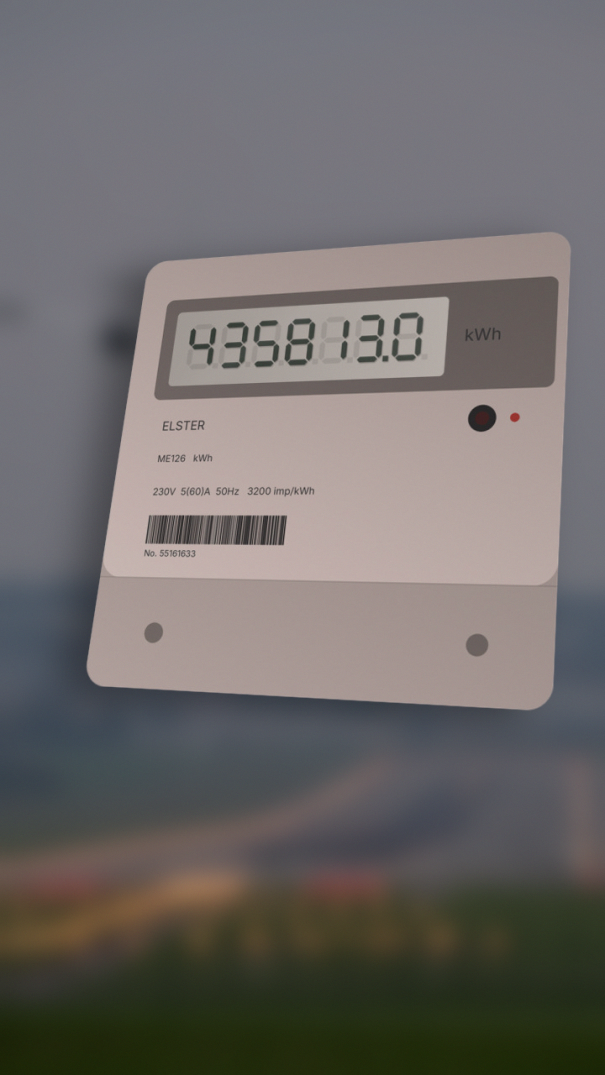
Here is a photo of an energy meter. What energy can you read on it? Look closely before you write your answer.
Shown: 435813.0 kWh
